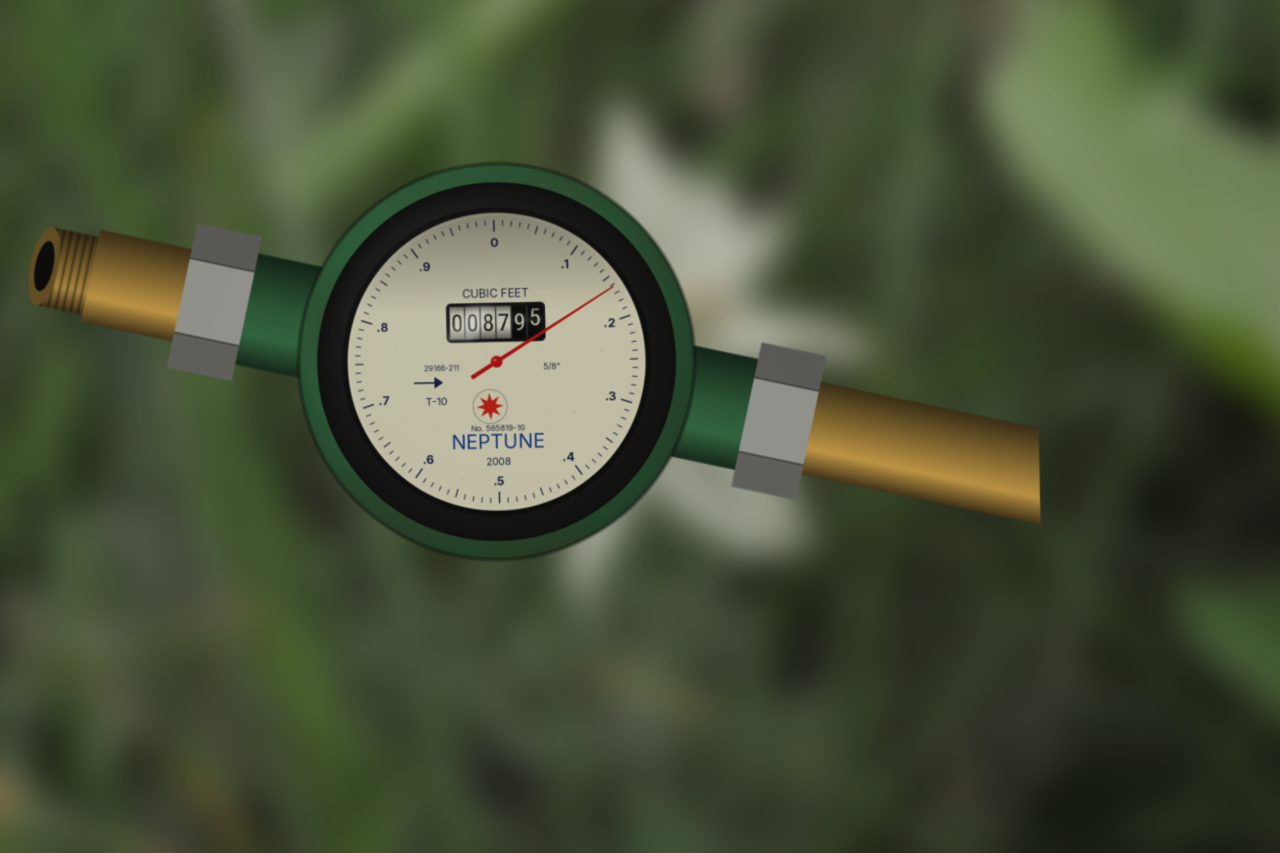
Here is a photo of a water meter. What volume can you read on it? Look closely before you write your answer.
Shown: 8795.16 ft³
